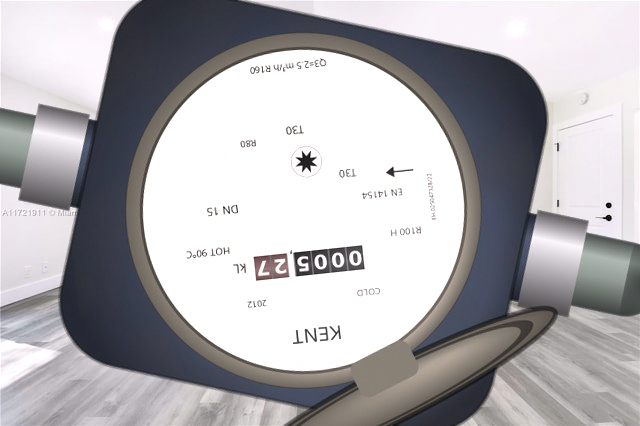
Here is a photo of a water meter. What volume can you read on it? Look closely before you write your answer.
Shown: 5.27 kL
